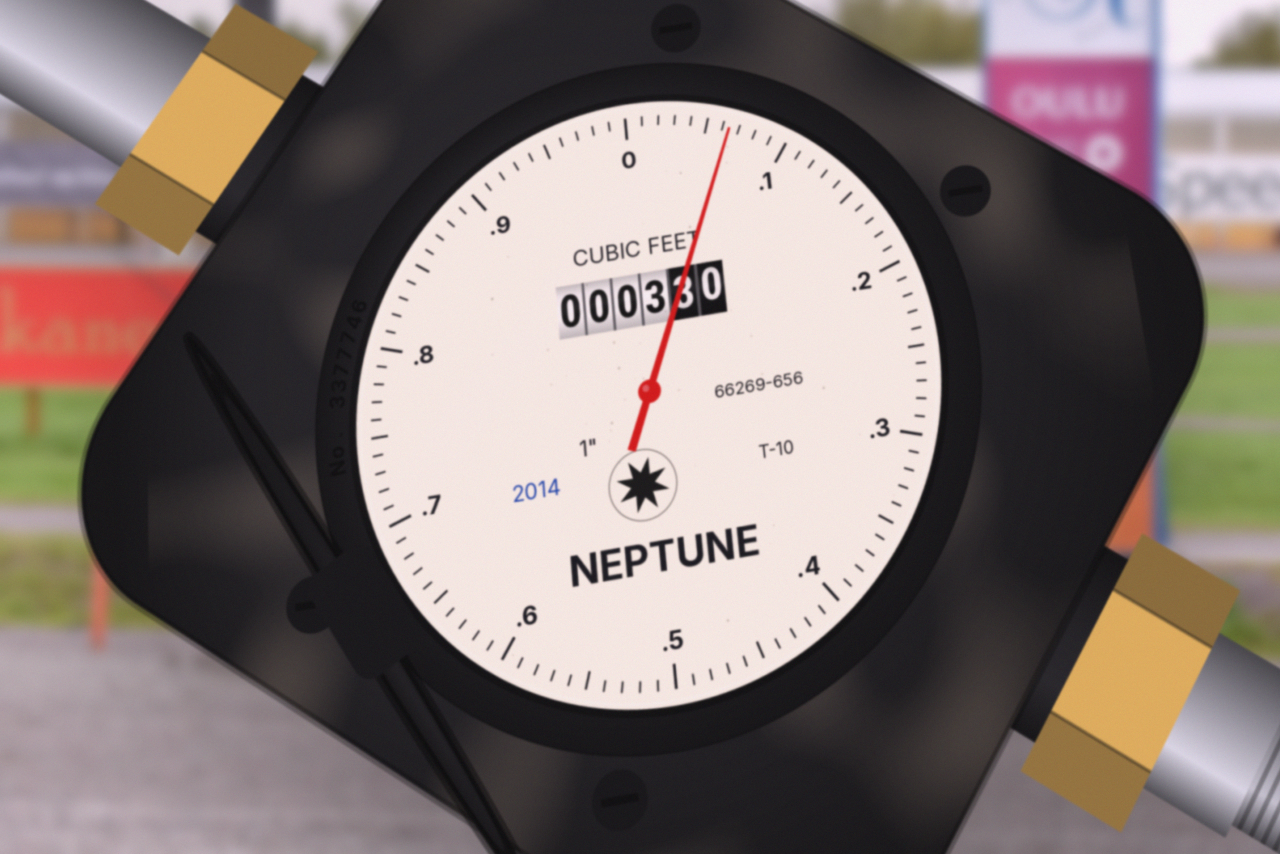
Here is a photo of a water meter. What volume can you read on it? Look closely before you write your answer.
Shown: 330.06 ft³
